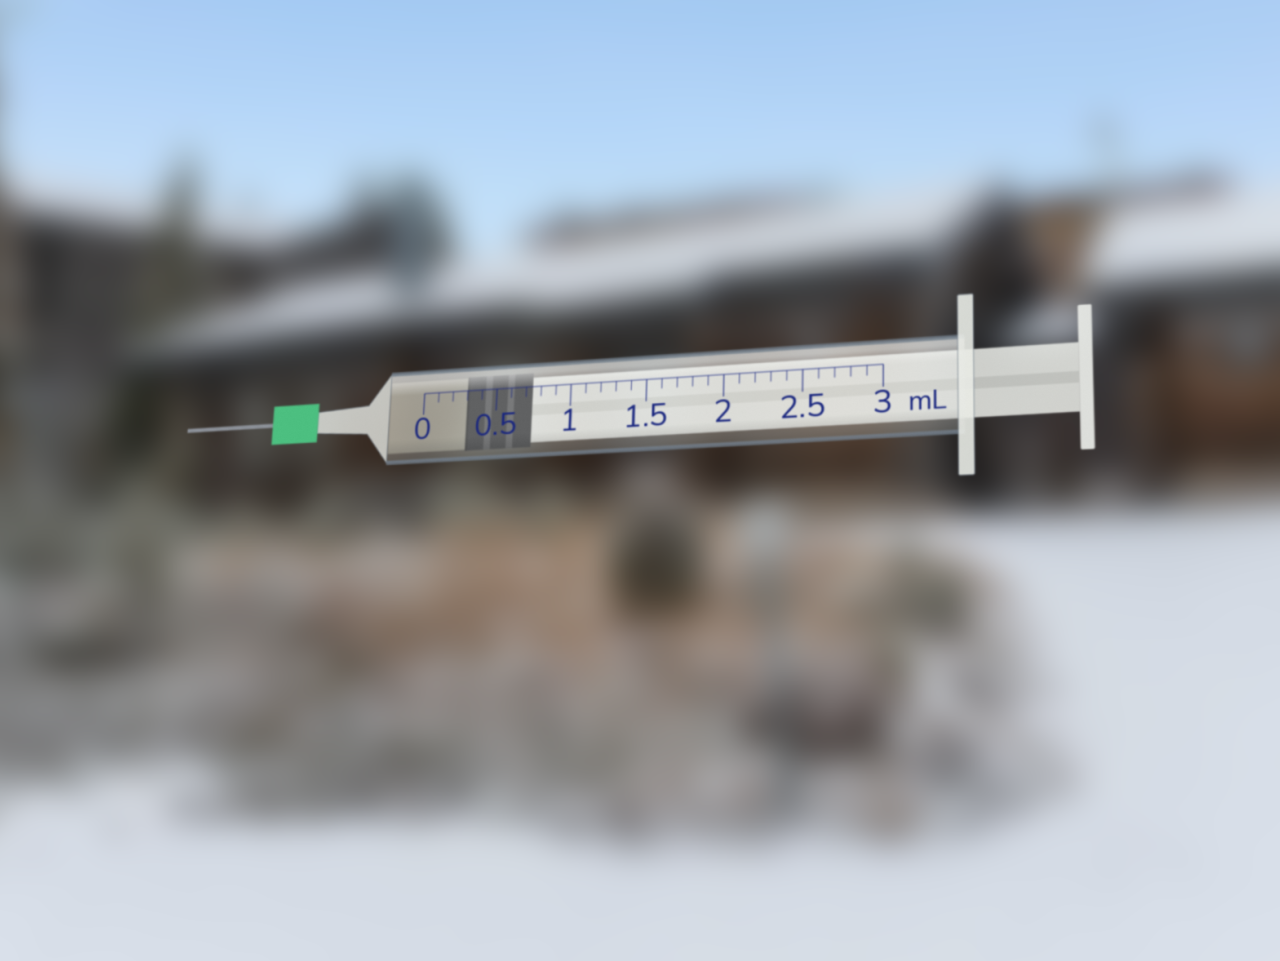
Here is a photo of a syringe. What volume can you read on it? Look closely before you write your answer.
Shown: 0.3 mL
